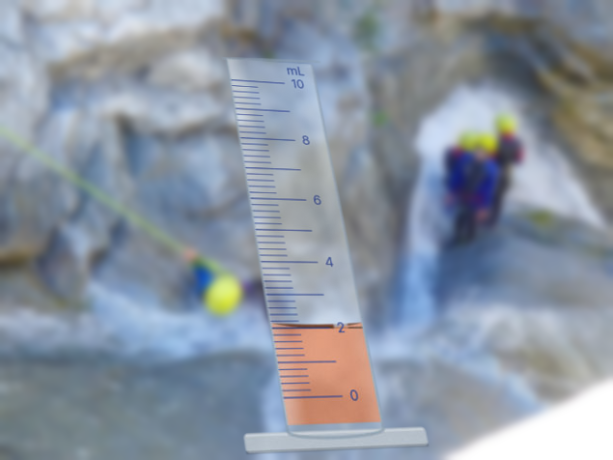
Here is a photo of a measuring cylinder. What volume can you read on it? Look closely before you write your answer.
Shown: 2 mL
